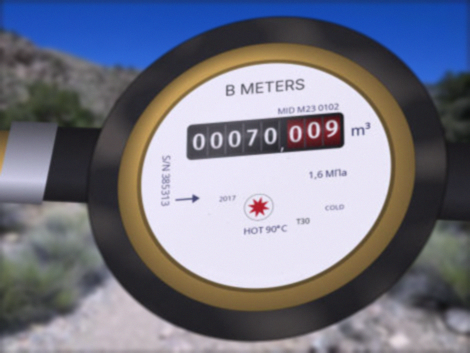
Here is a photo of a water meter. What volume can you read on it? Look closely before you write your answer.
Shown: 70.009 m³
